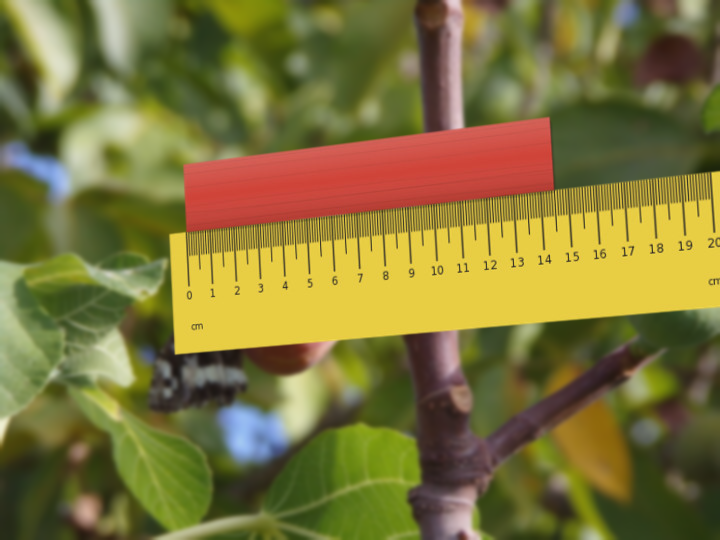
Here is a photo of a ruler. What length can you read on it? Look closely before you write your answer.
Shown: 14.5 cm
